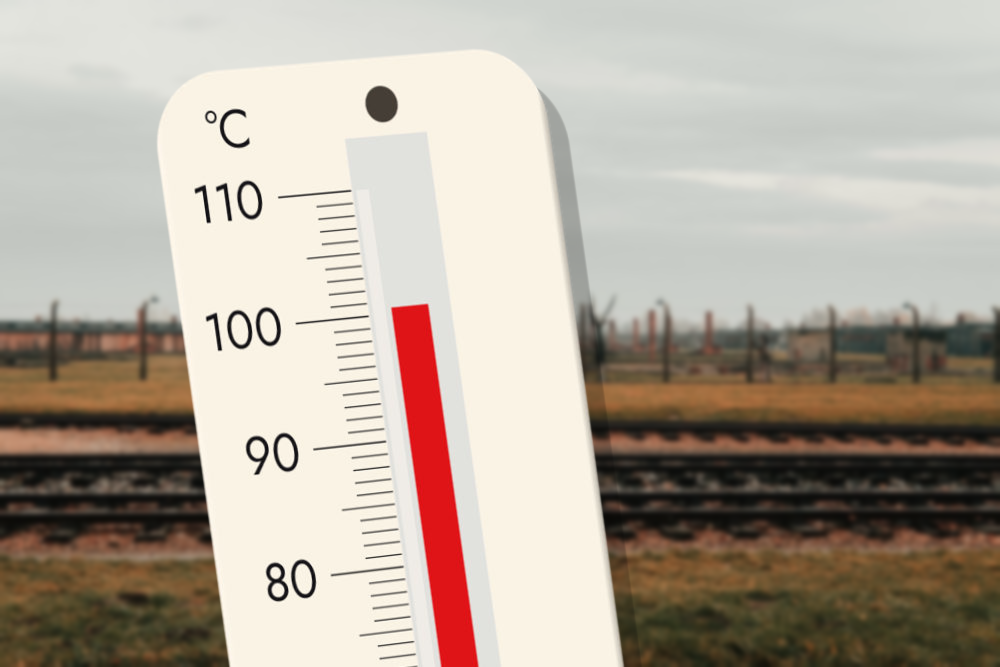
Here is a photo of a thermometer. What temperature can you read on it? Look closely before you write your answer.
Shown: 100.5 °C
